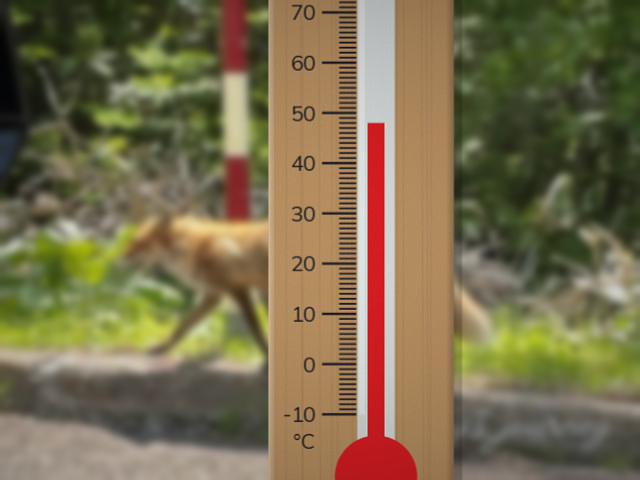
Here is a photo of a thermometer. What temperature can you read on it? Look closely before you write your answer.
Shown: 48 °C
